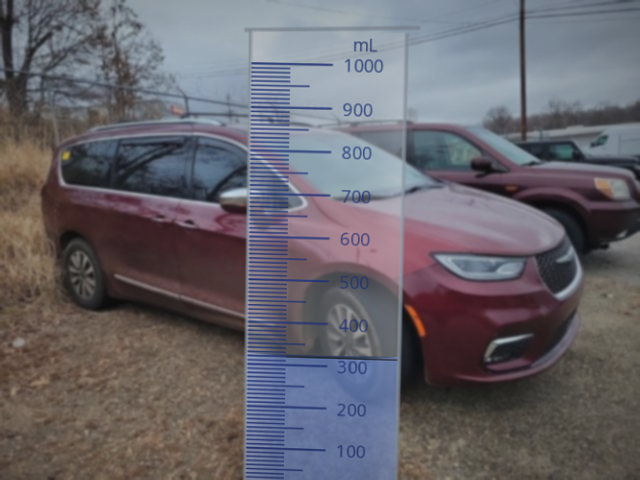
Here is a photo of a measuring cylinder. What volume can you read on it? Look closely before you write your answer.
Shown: 320 mL
